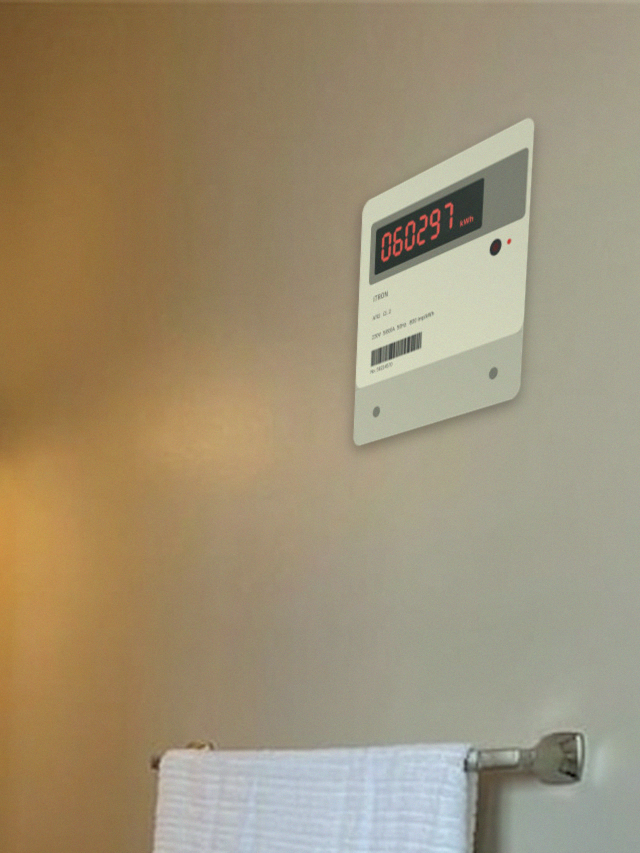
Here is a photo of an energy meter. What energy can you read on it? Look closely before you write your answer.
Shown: 60297 kWh
